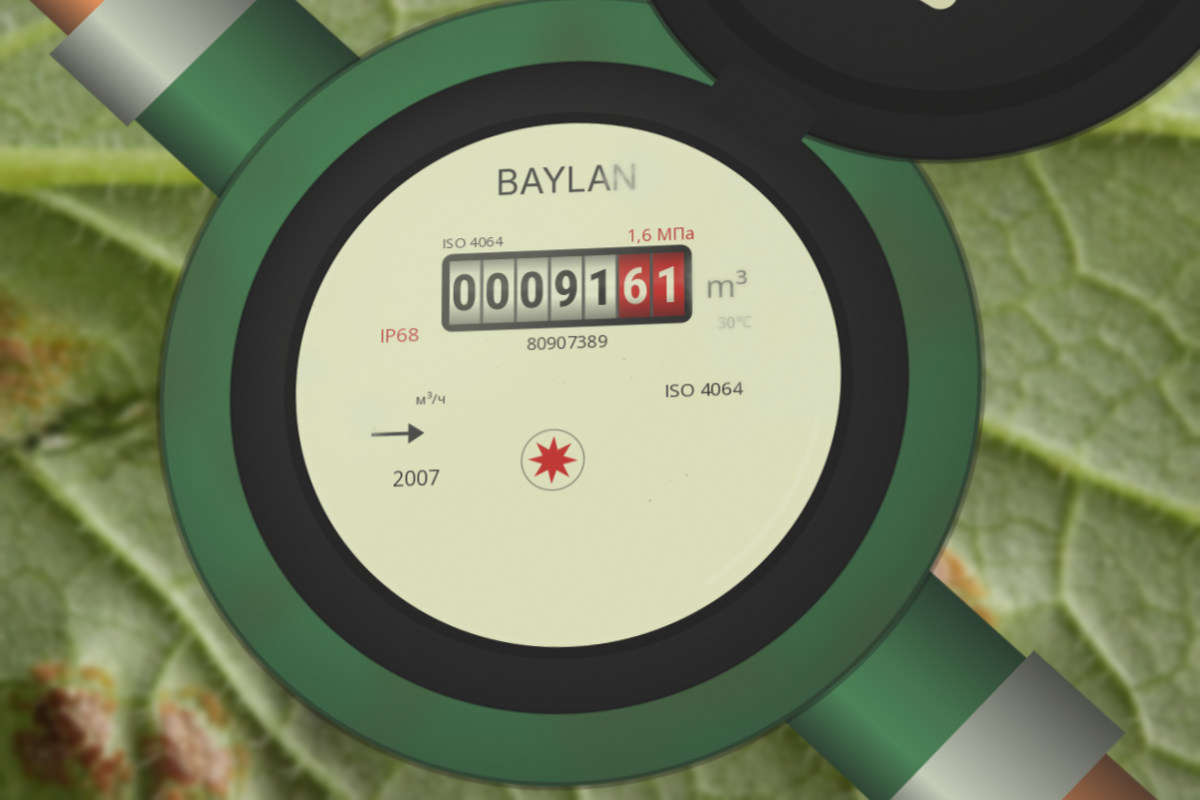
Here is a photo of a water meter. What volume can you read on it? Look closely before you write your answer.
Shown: 91.61 m³
